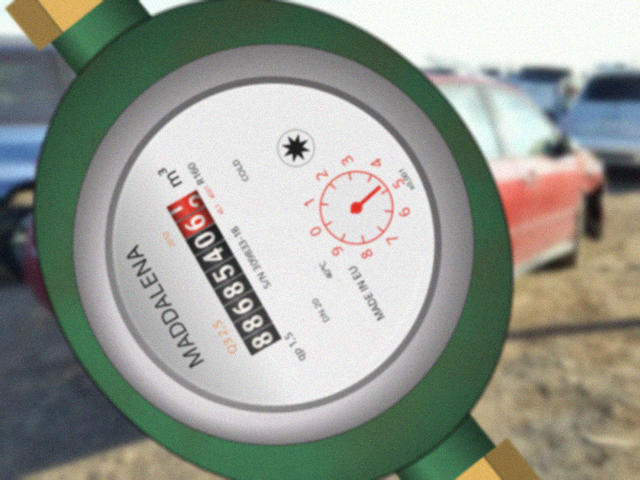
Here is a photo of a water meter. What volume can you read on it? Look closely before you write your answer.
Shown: 8868540.614 m³
